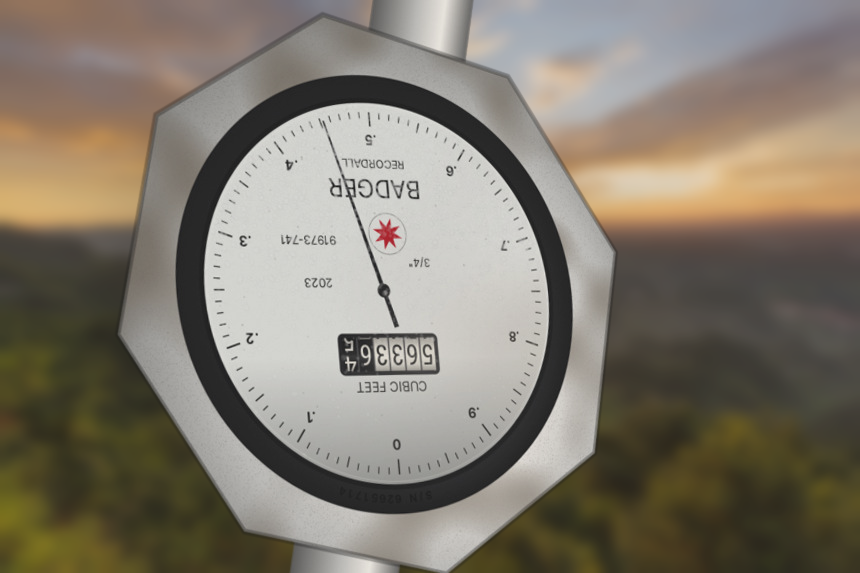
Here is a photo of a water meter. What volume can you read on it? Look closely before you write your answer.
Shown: 563364.45 ft³
